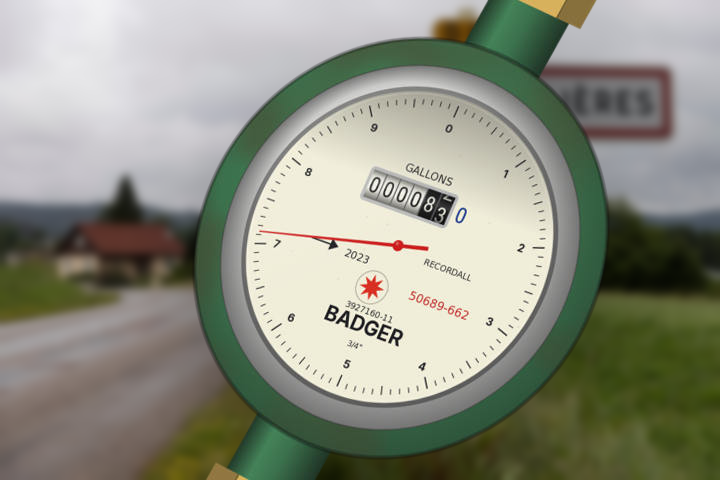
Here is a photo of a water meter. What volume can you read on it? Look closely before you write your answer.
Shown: 827.1 gal
